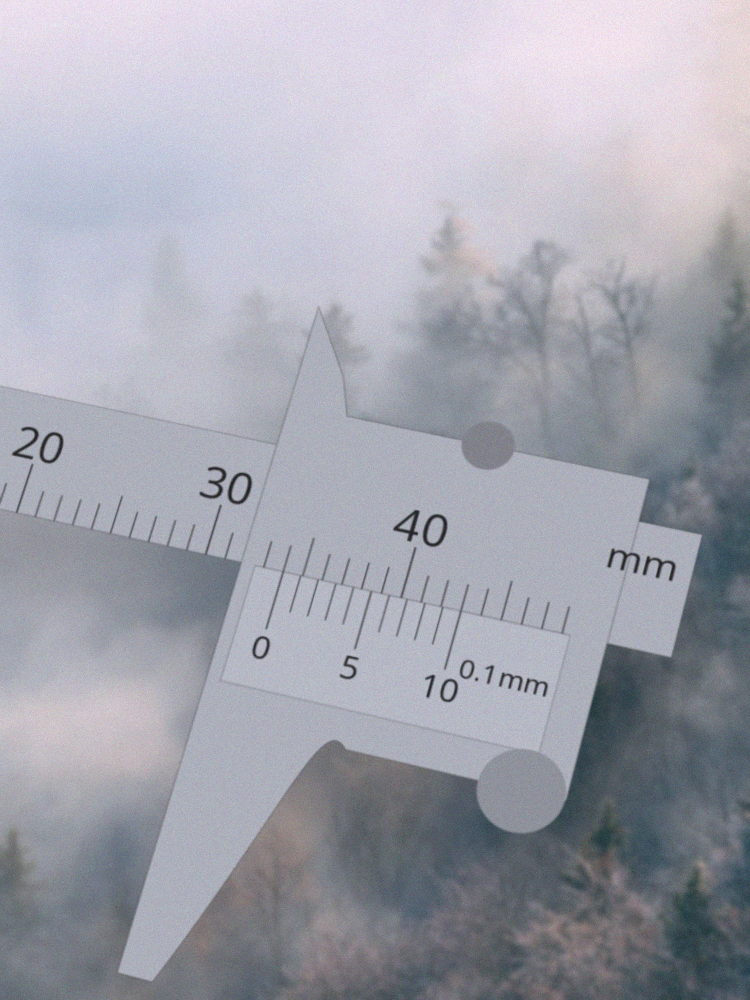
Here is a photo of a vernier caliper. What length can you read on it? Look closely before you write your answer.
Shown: 34.0 mm
